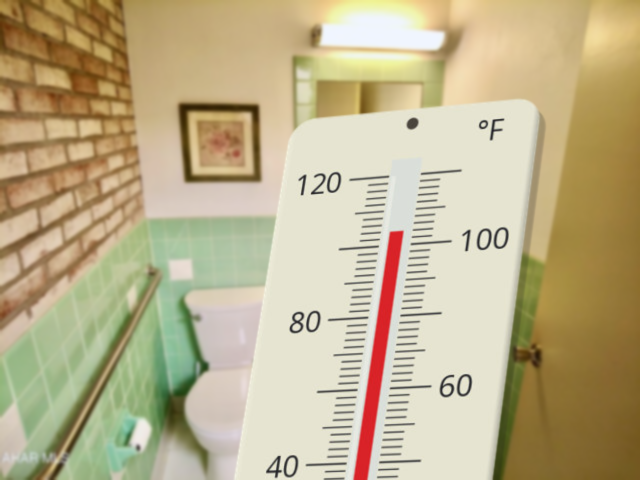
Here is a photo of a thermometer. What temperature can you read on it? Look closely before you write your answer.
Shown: 104 °F
